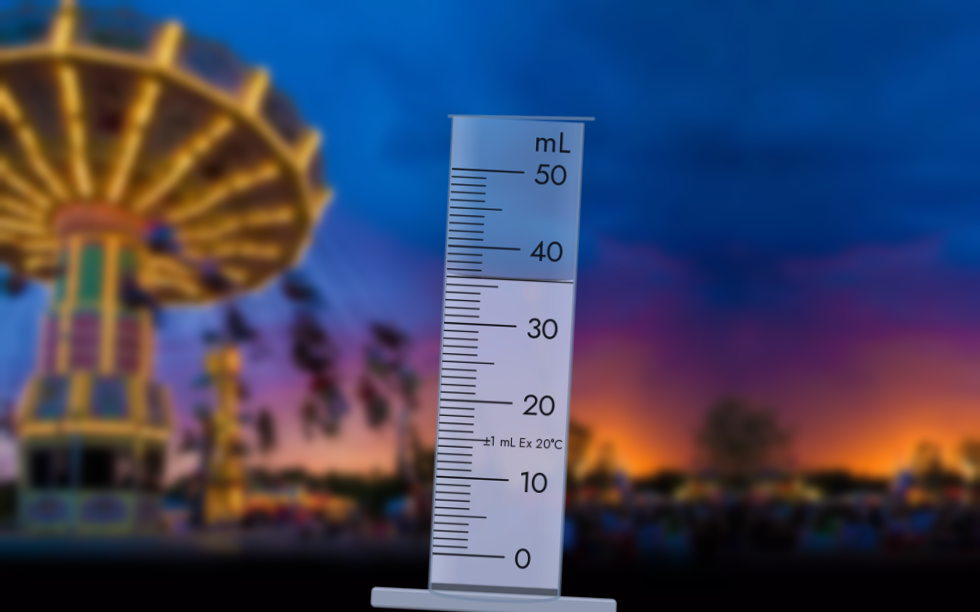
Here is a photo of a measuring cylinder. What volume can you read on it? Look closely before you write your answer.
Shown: 36 mL
